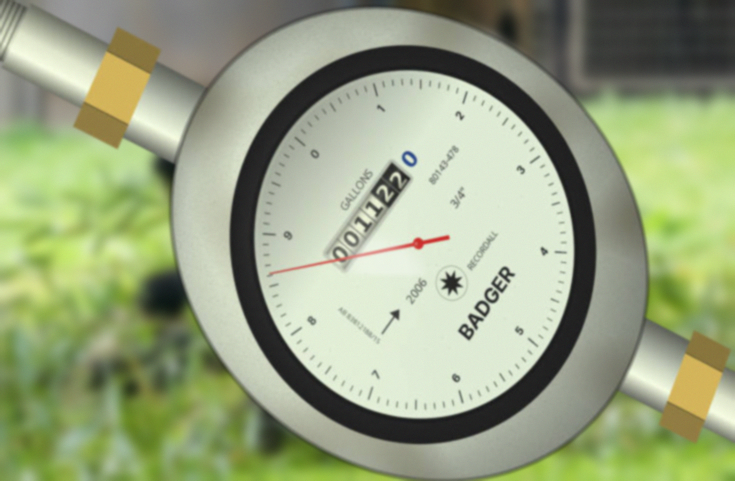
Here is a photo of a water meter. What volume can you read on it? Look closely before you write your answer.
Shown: 11218.6 gal
